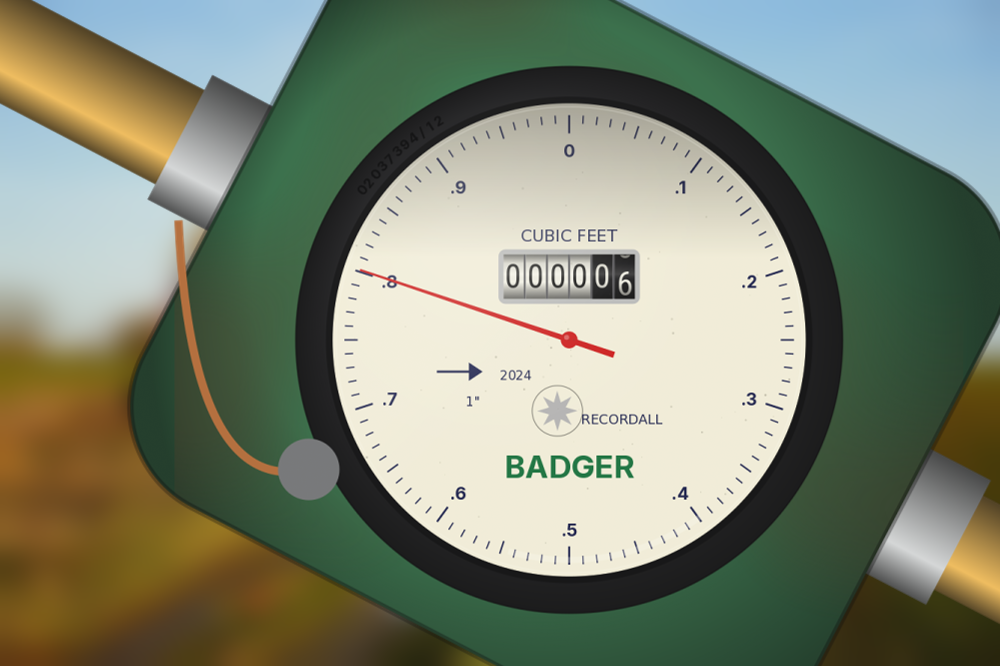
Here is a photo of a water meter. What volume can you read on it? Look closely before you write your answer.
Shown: 5.80 ft³
